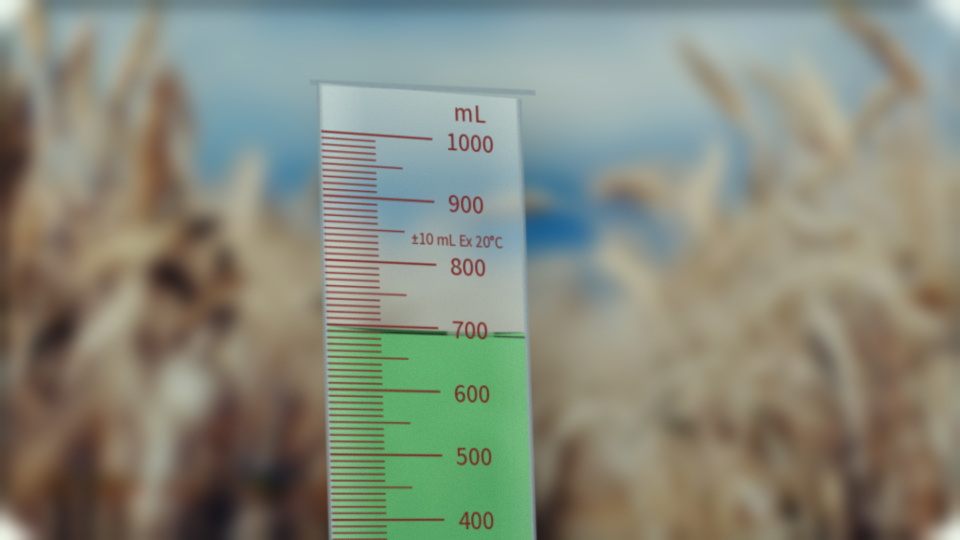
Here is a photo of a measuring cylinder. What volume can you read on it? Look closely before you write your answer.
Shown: 690 mL
